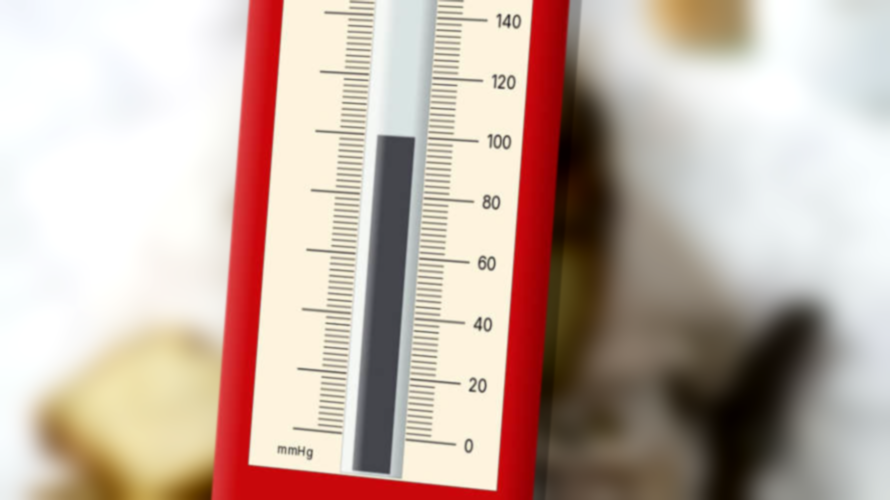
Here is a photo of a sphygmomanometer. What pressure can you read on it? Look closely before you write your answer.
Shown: 100 mmHg
